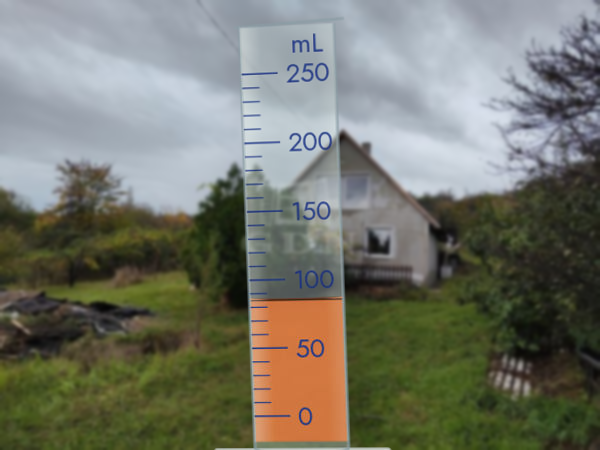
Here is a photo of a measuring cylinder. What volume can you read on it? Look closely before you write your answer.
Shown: 85 mL
